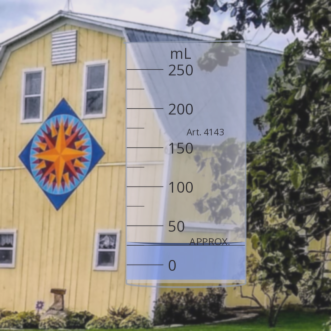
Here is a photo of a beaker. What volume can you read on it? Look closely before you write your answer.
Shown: 25 mL
